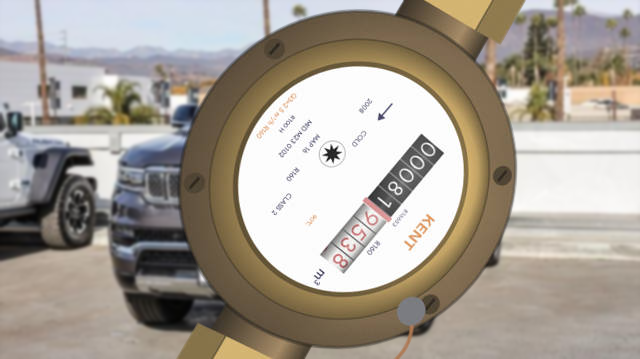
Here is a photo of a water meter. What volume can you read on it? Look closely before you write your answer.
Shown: 81.9538 m³
